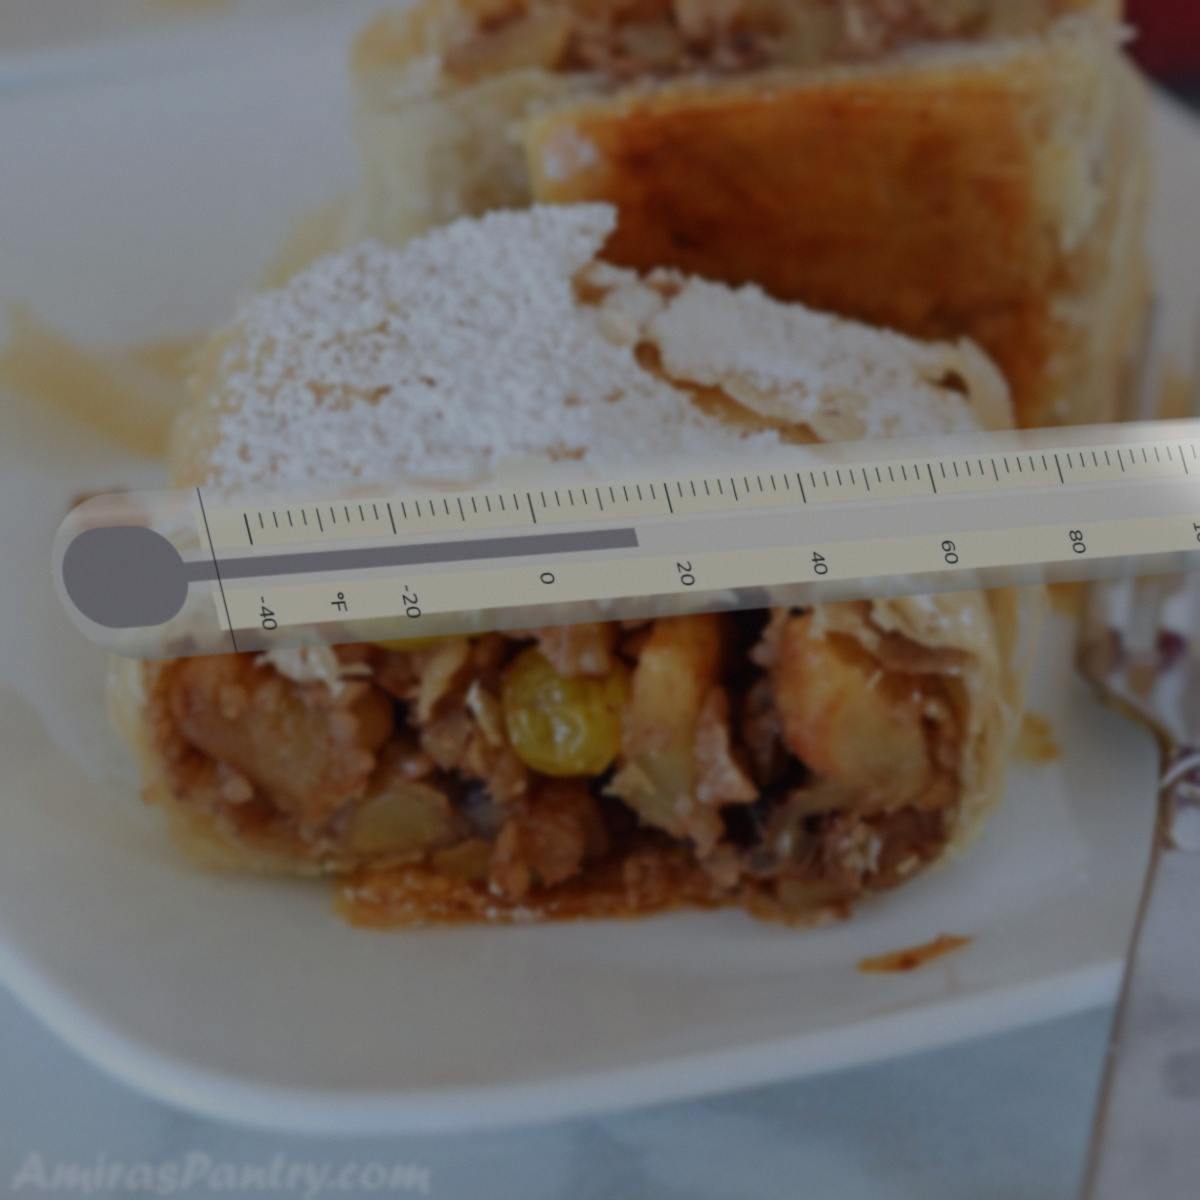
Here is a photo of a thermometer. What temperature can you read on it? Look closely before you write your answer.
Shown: 14 °F
